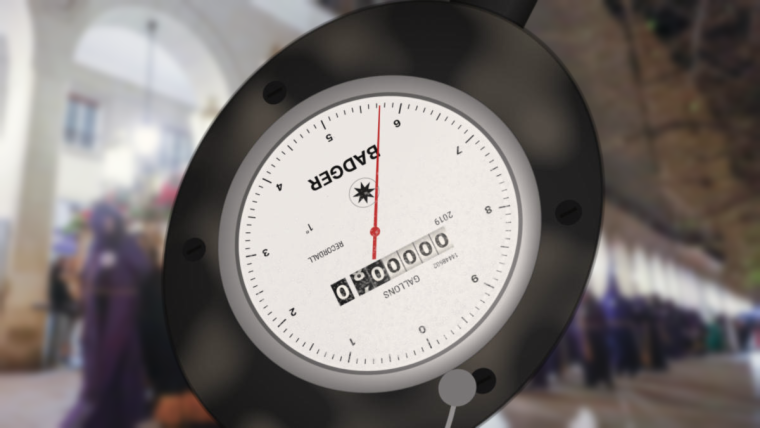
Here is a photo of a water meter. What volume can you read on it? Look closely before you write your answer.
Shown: 75.7 gal
